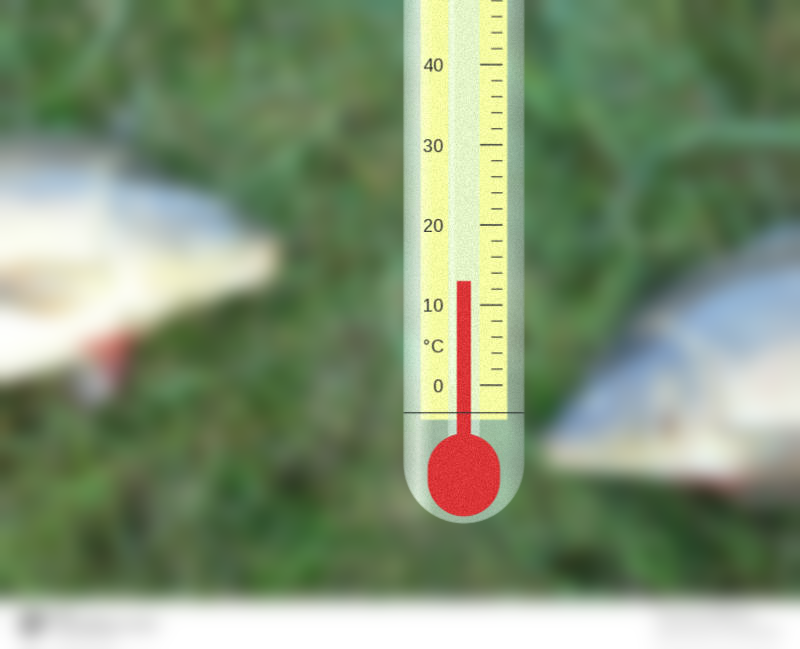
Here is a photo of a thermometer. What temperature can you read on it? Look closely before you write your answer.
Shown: 13 °C
